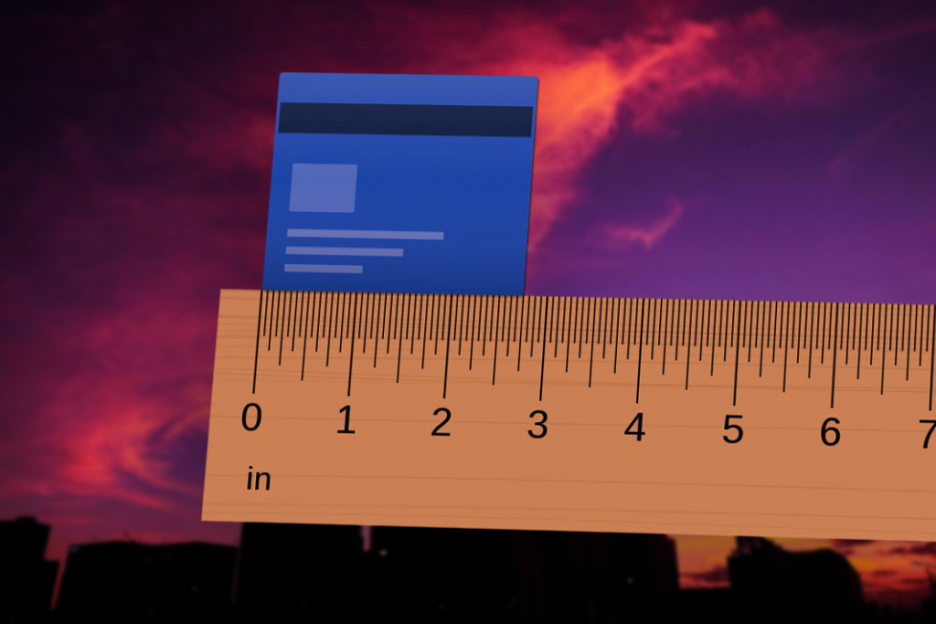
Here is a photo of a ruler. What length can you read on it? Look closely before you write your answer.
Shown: 2.75 in
